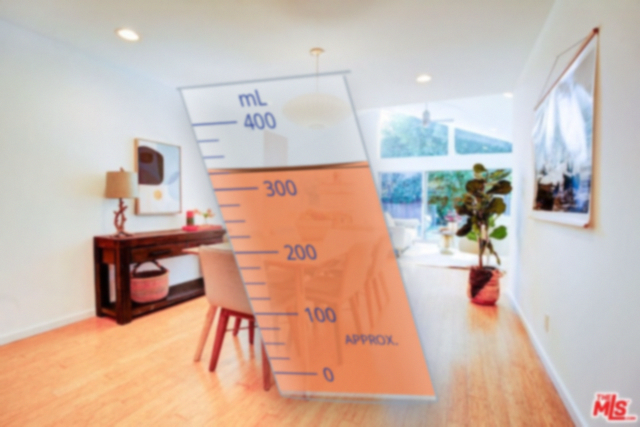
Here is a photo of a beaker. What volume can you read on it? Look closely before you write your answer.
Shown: 325 mL
